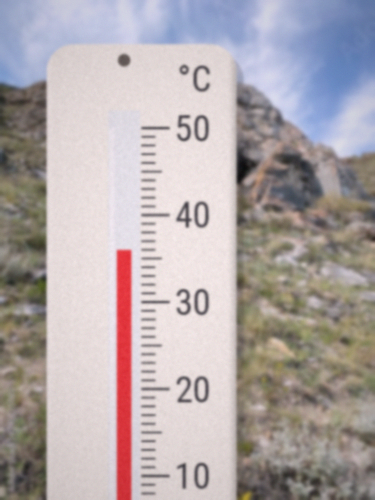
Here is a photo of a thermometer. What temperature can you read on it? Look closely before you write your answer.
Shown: 36 °C
